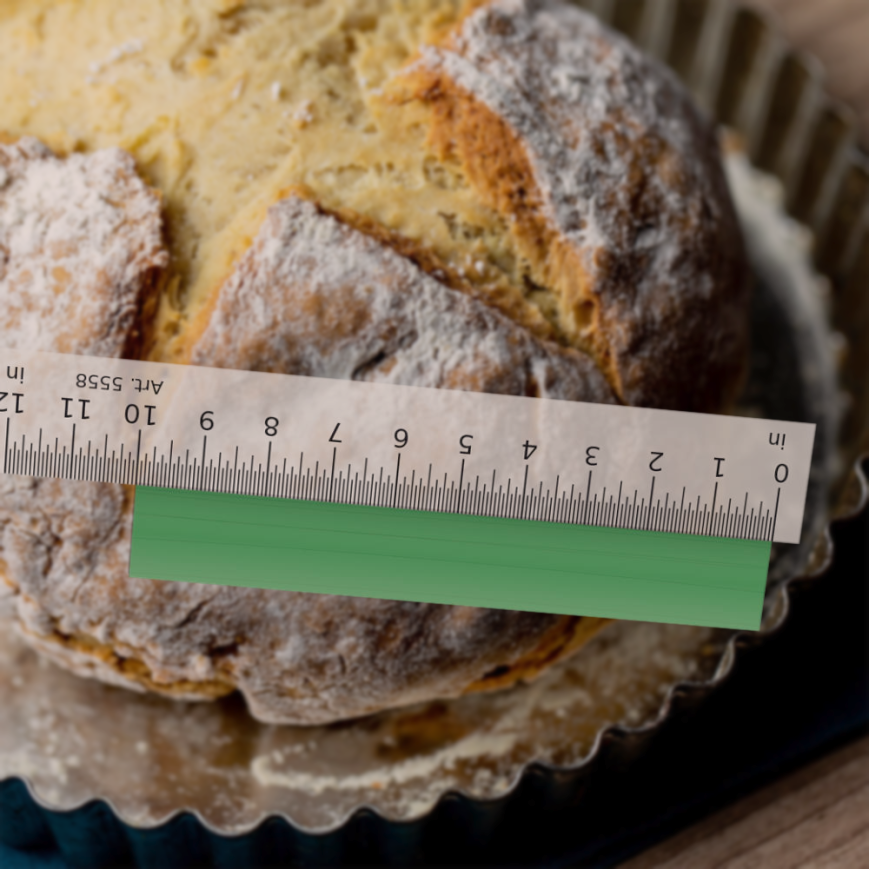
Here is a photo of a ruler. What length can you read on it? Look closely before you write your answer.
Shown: 10 in
